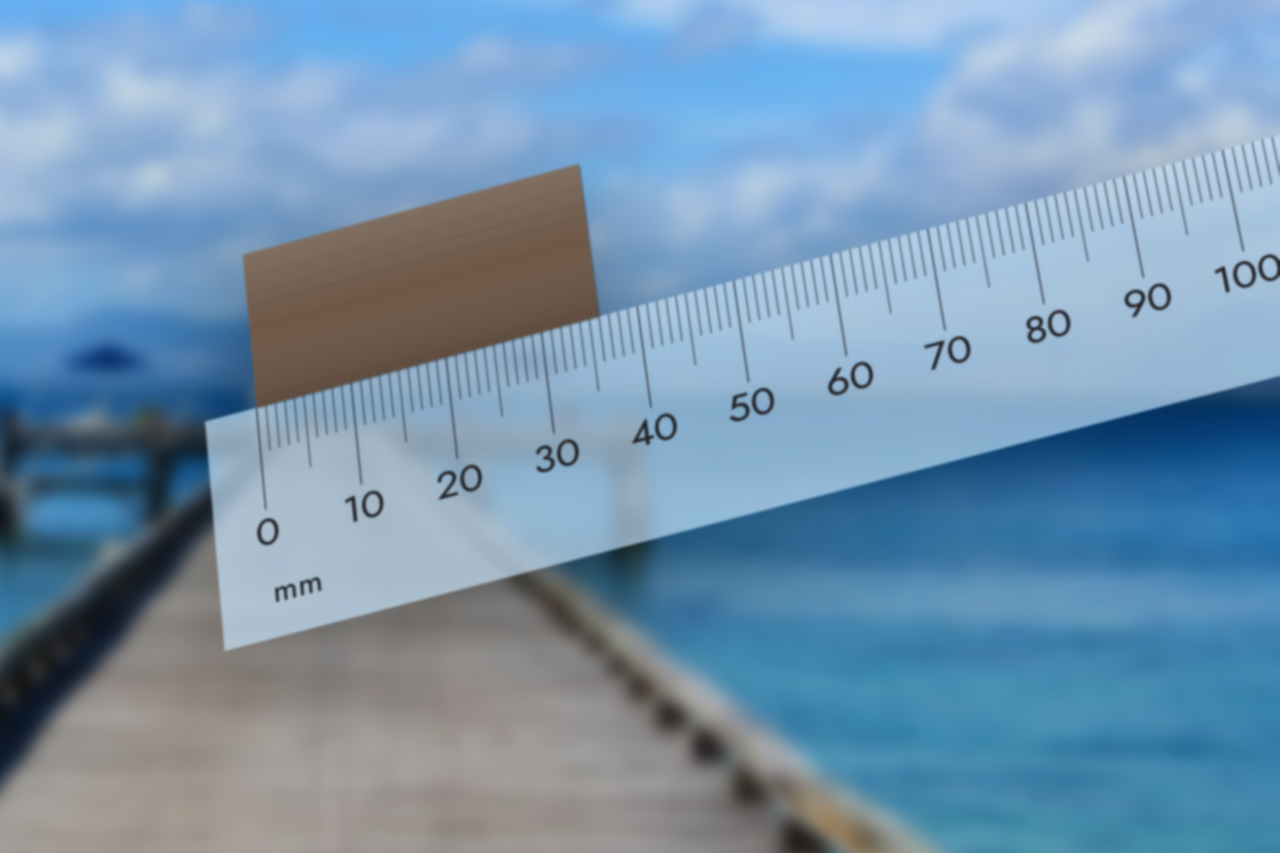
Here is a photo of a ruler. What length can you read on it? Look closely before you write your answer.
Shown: 36 mm
